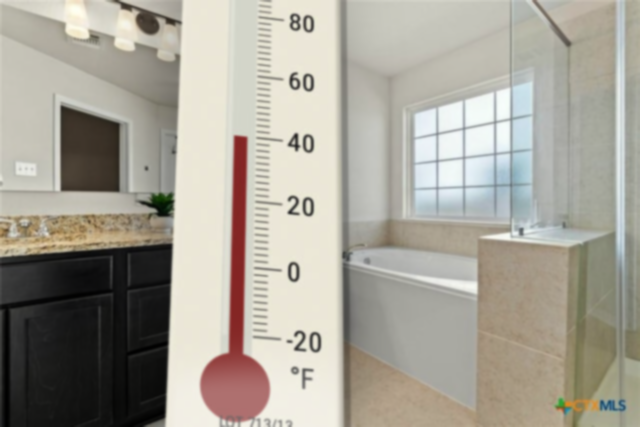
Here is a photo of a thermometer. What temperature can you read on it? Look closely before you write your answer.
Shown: 40 °F
